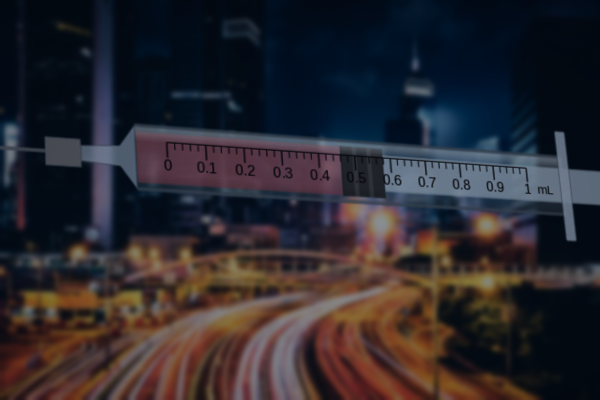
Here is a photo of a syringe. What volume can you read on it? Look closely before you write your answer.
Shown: 0.46 mL
